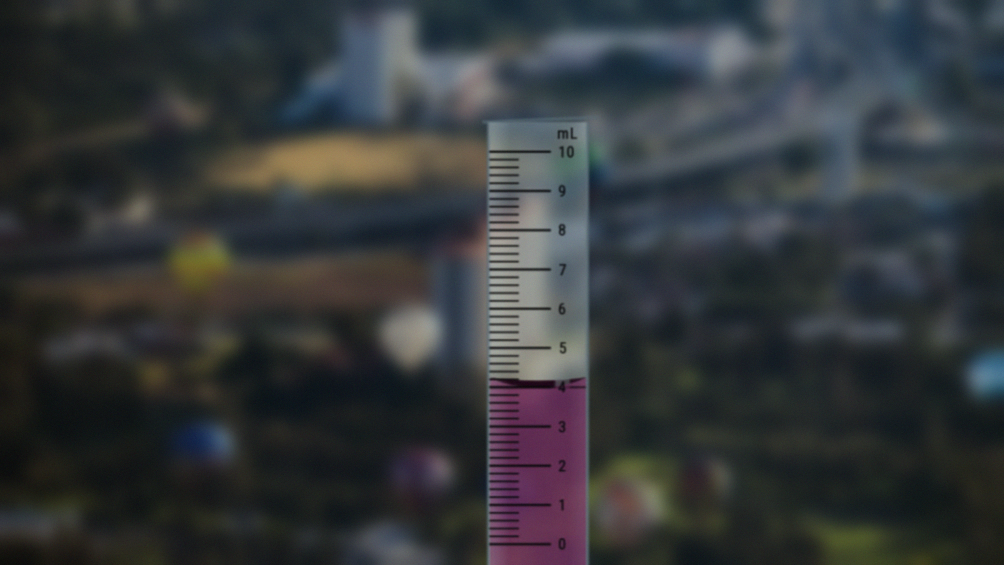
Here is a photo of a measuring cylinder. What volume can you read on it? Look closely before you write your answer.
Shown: 4 mL
